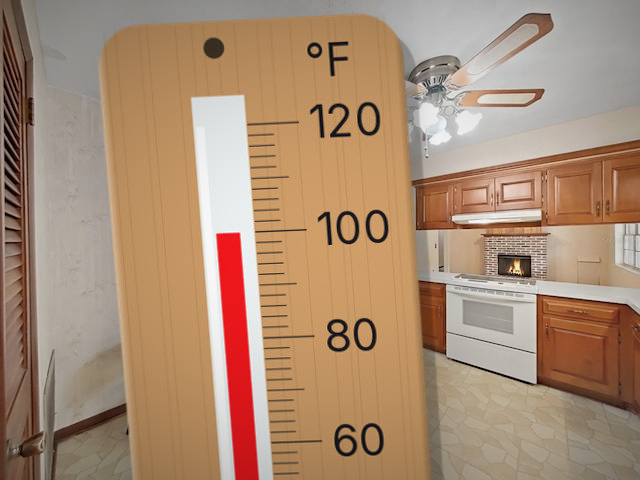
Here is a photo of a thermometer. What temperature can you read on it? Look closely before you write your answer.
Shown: 100 °F
